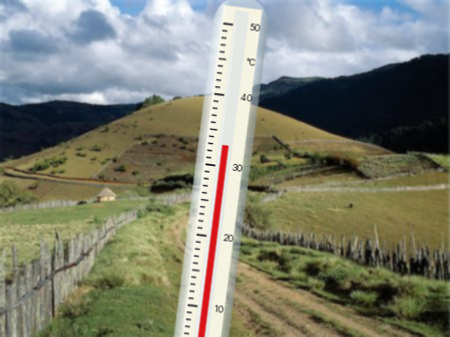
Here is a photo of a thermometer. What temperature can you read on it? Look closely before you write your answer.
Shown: 33 °C
